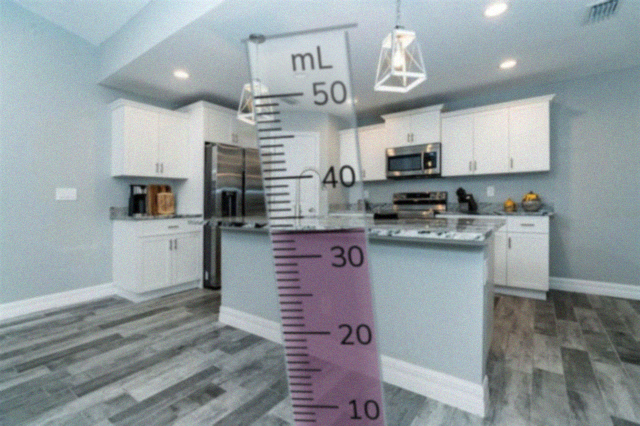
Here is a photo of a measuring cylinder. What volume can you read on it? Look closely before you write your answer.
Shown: 33 mL
